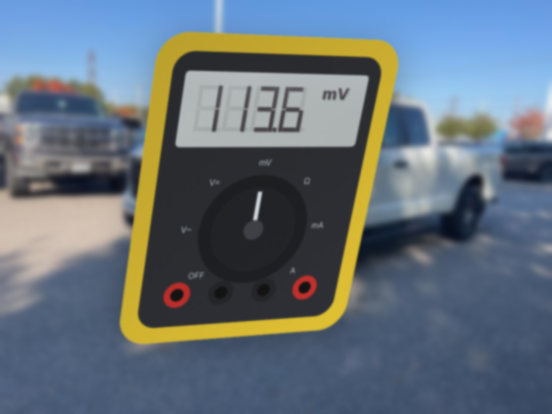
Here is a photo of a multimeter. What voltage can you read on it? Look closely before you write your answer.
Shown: 113.6 mV
